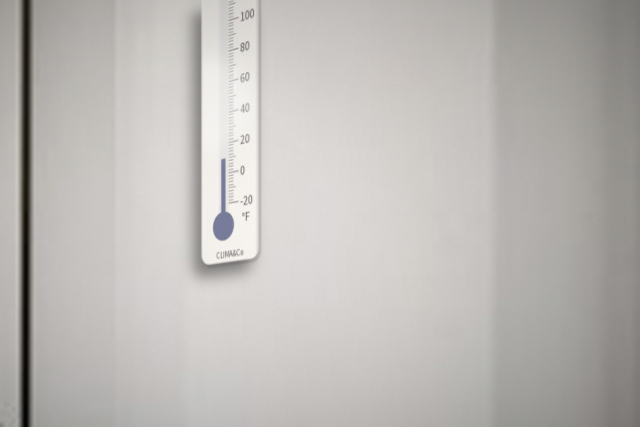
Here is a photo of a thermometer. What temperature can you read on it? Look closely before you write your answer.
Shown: 10 °F
